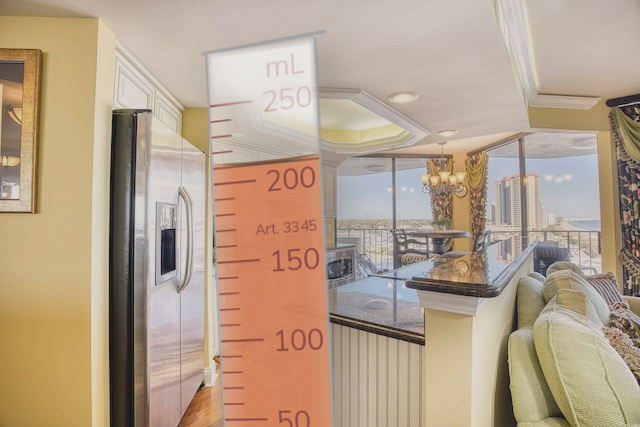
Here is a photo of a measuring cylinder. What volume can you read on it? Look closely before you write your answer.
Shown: 210 mL
